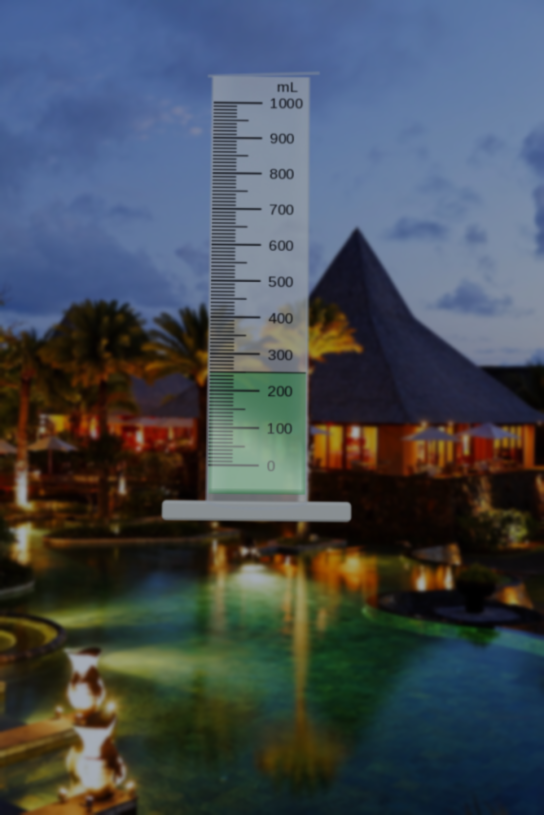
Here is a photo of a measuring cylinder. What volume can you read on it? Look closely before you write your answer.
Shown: 250 mL
